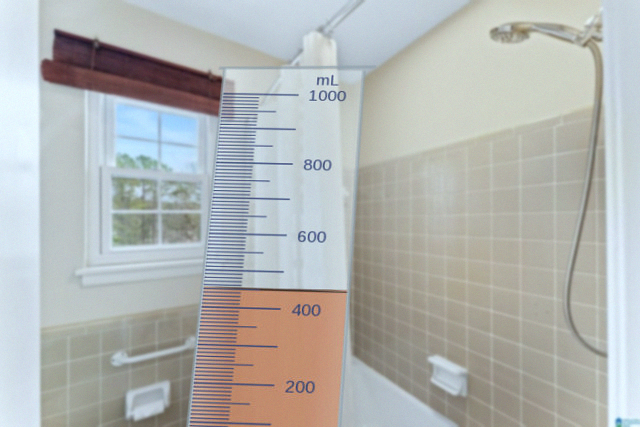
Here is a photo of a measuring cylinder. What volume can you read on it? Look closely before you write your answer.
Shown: 450 mL
